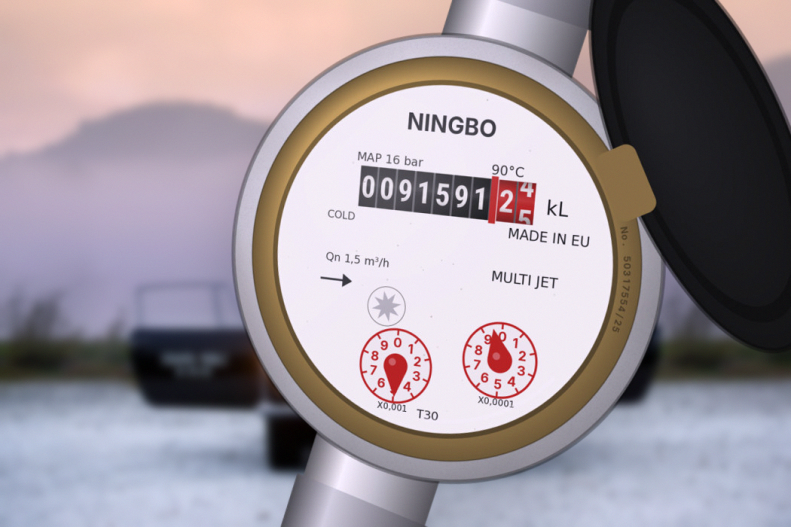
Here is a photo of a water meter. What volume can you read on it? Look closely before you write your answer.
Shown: 91591.2449 kL
